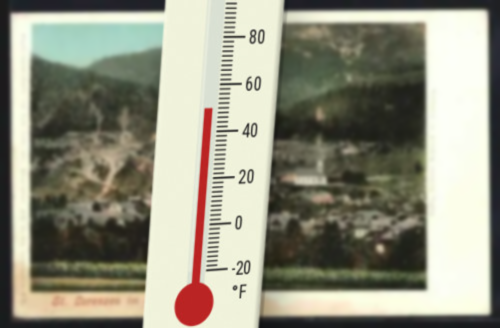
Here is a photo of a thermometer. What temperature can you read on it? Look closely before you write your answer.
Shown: 50 °F
